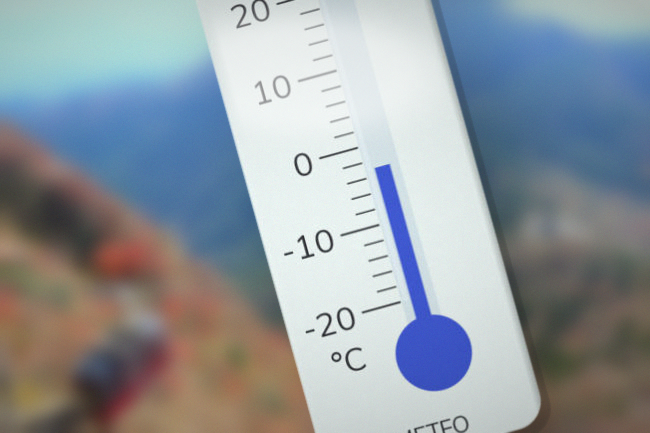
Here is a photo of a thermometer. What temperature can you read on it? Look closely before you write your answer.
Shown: -3 °C
